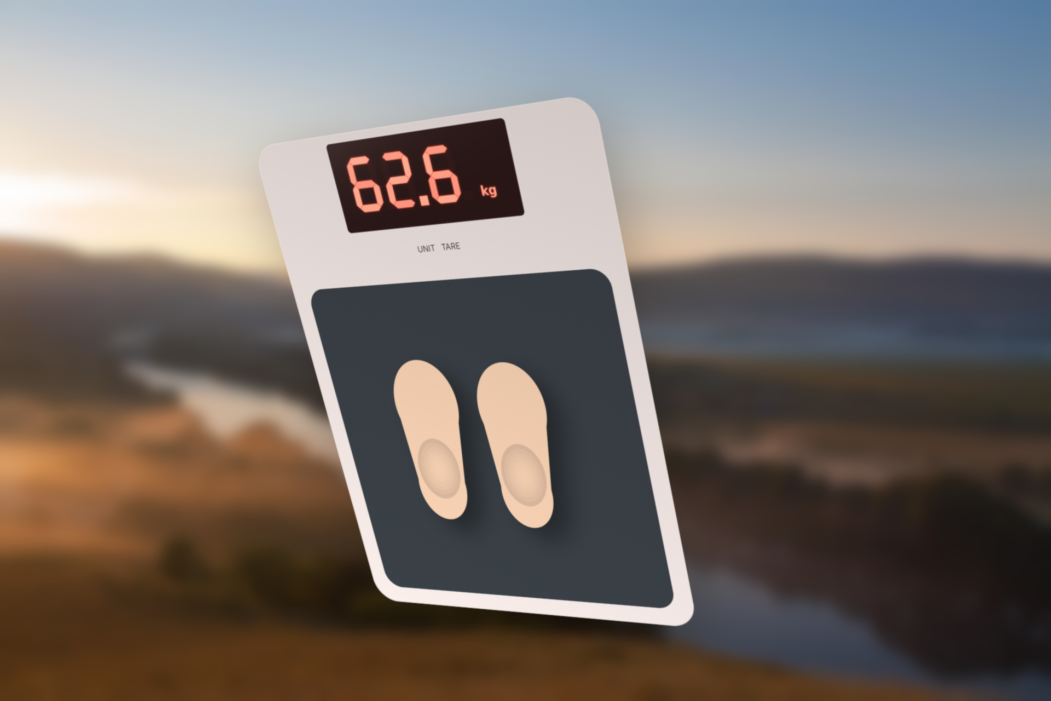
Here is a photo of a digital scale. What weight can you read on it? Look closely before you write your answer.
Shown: 62.6 kg
